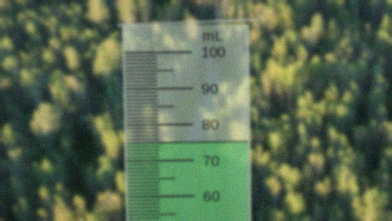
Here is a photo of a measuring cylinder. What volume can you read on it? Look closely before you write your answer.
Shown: 75 mL
